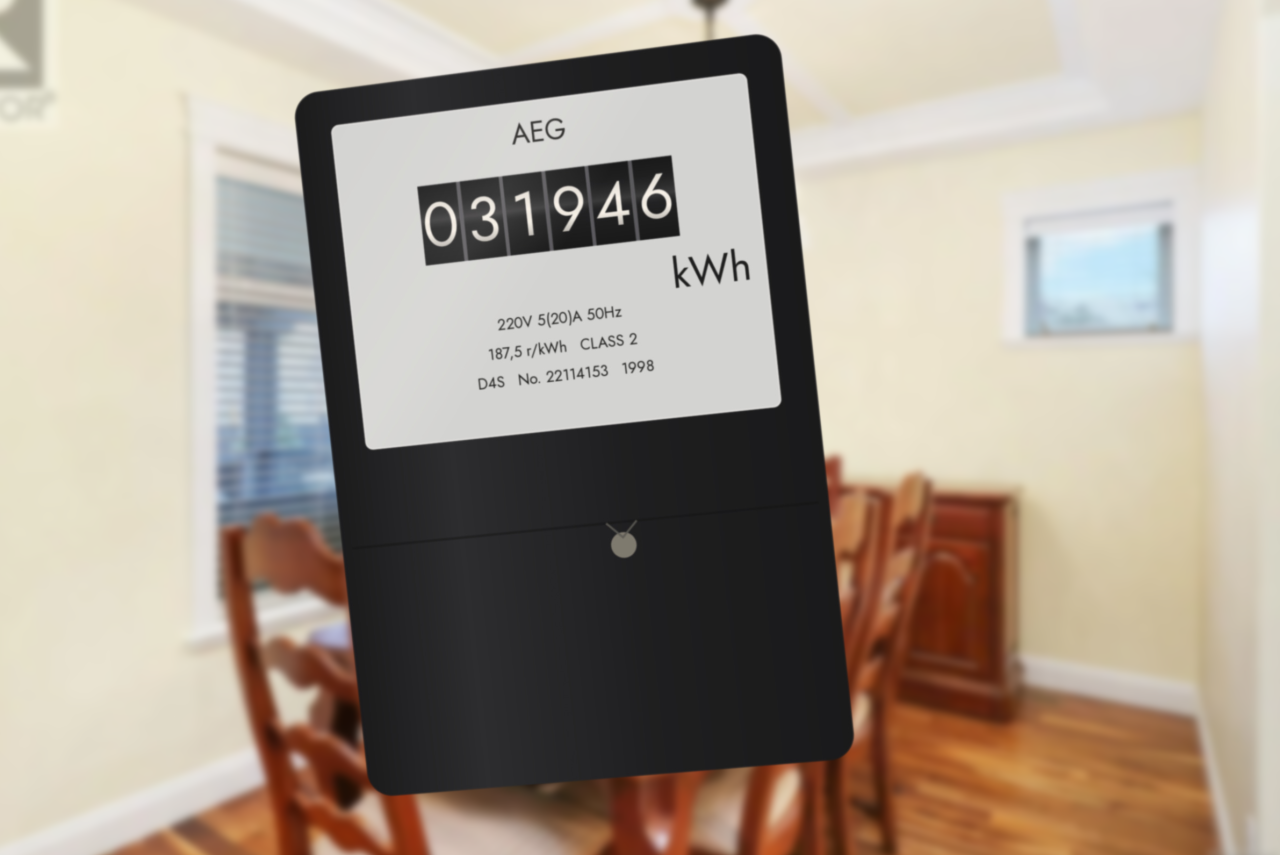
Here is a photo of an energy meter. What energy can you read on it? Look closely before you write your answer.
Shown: 31946 kWh
